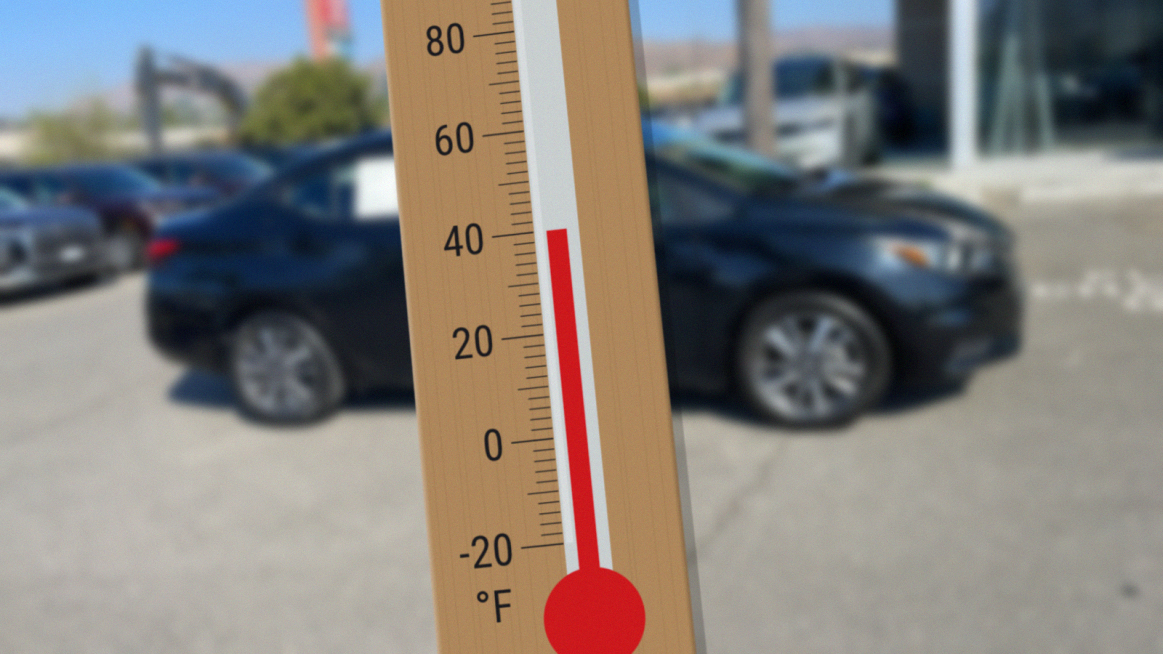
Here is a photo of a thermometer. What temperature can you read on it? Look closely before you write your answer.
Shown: 40 °F
